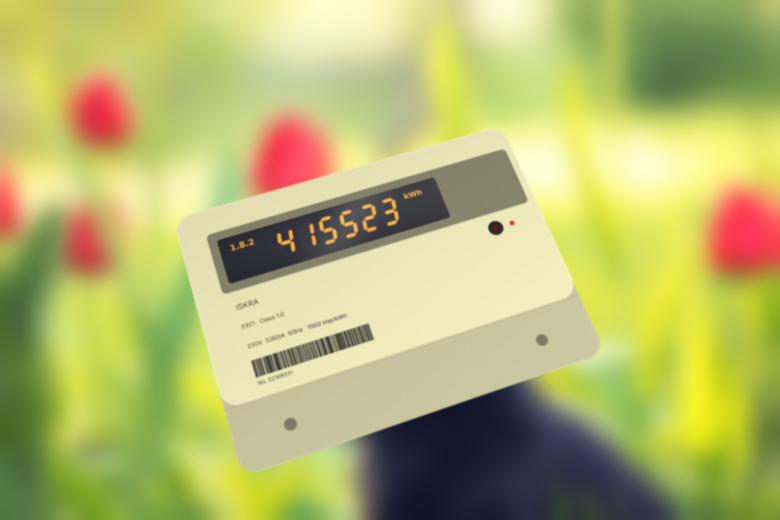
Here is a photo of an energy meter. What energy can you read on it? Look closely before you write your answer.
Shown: 415523 kWh
